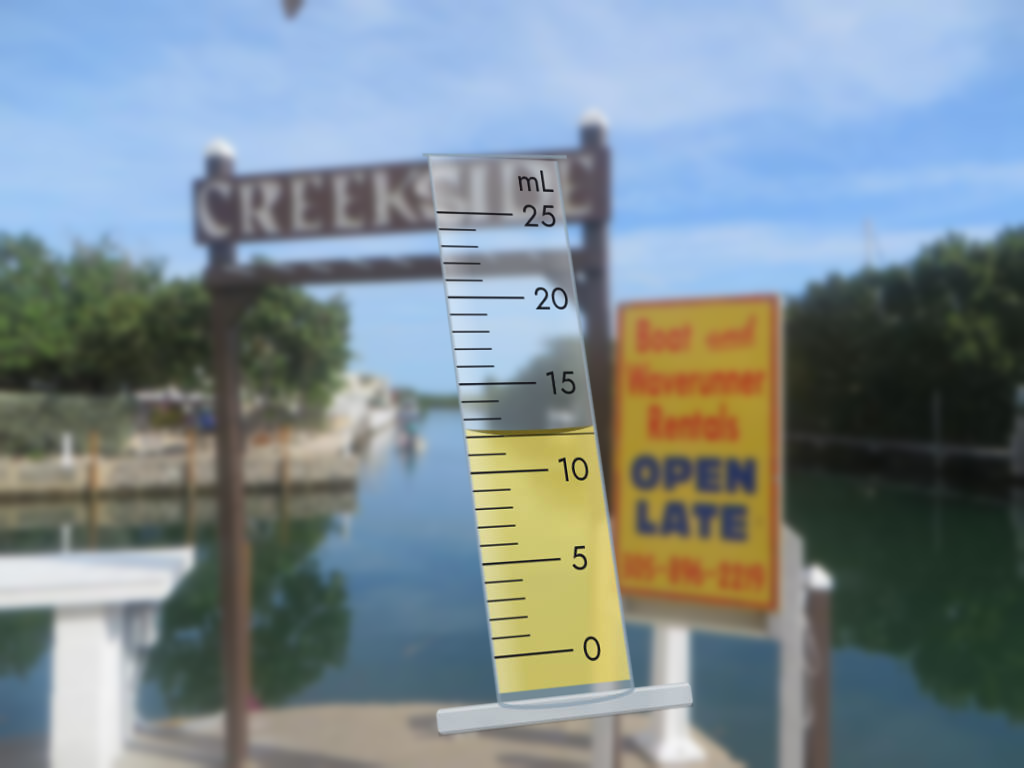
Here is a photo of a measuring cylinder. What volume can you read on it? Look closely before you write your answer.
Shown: 12 mL
